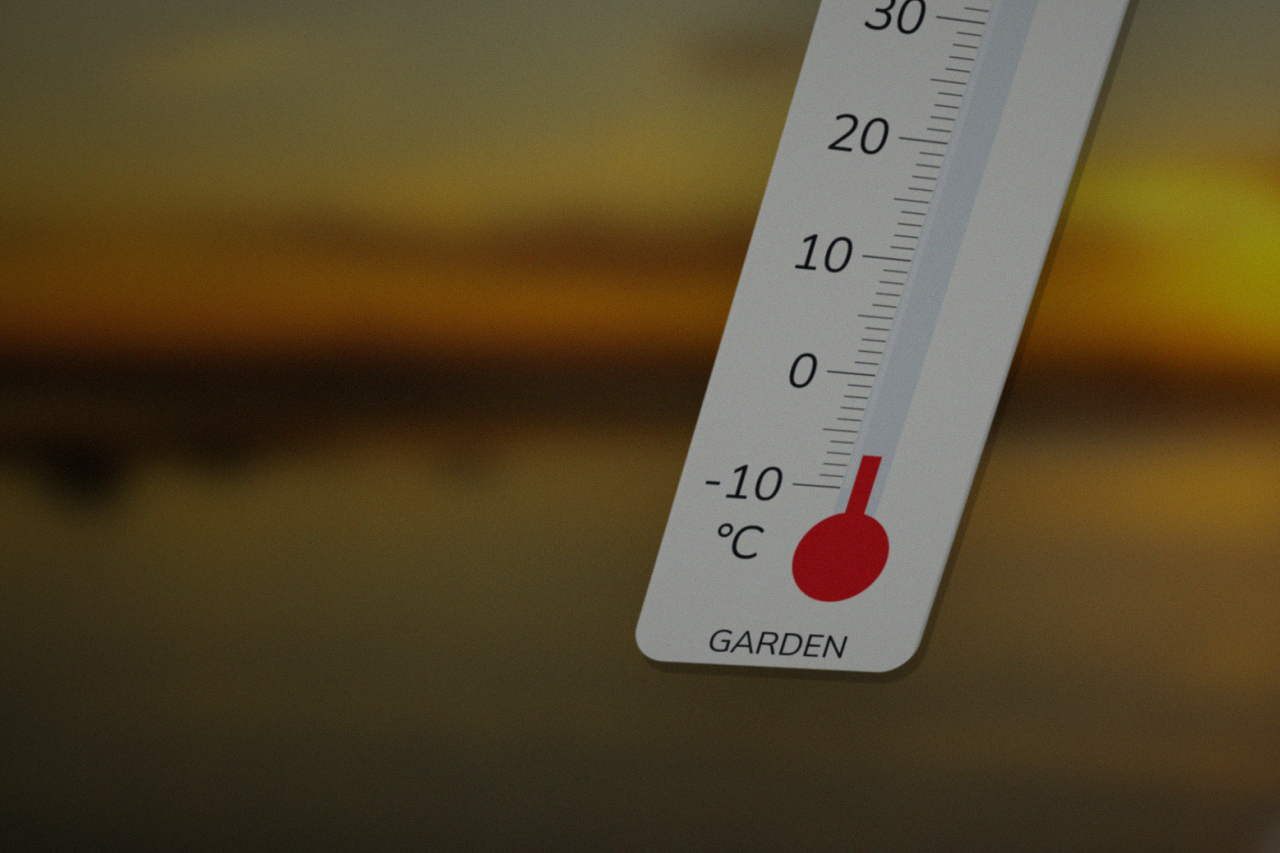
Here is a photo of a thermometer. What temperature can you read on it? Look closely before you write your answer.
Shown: -7 °C
